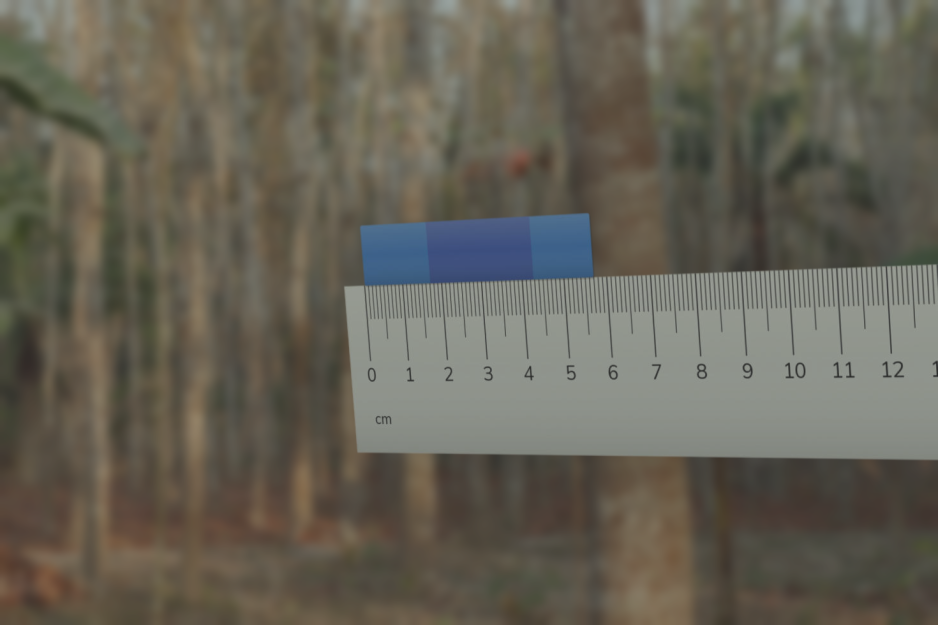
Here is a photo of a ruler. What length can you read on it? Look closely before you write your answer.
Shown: 5.7 cm
